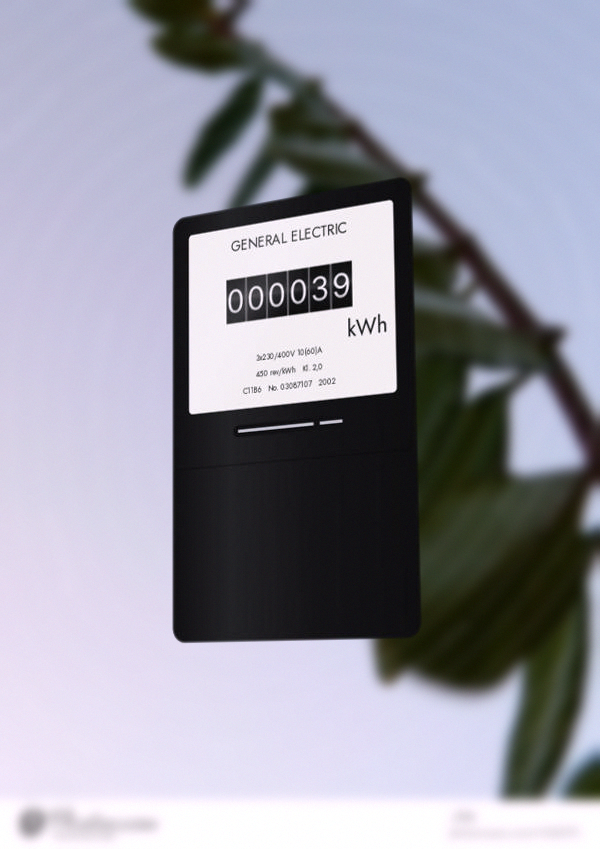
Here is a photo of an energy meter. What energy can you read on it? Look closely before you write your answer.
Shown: 39 kWh
